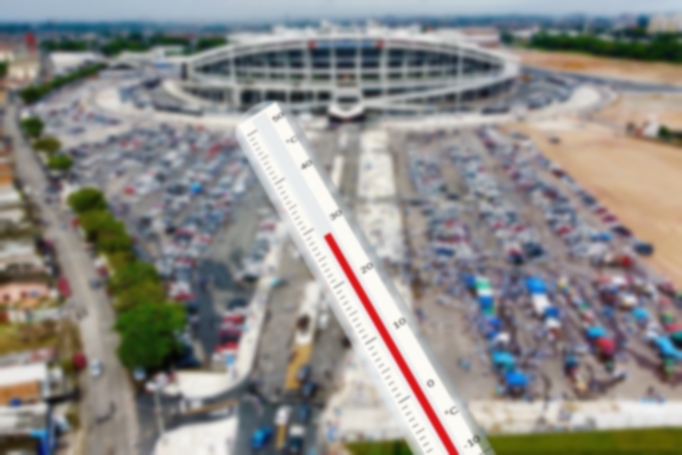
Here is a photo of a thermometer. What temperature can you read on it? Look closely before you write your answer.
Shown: 28 °C
